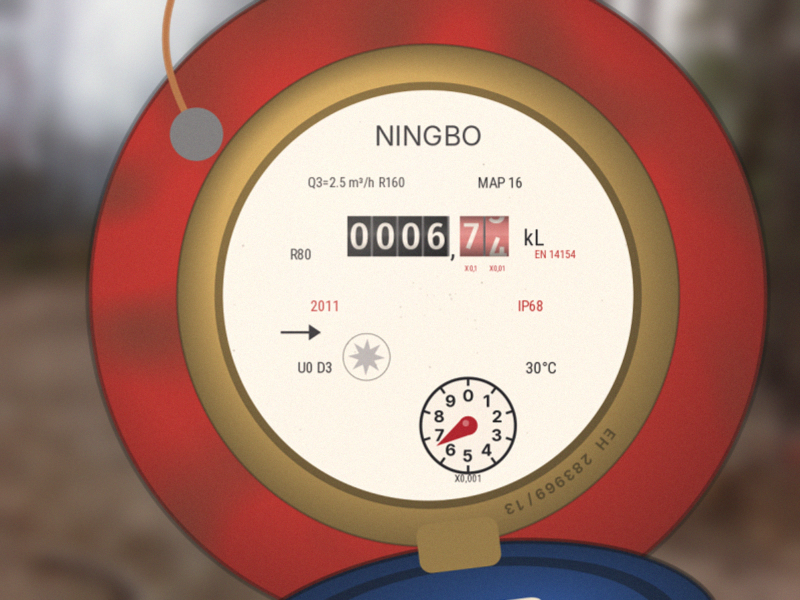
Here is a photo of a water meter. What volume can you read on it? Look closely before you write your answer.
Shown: 6.736 kL
